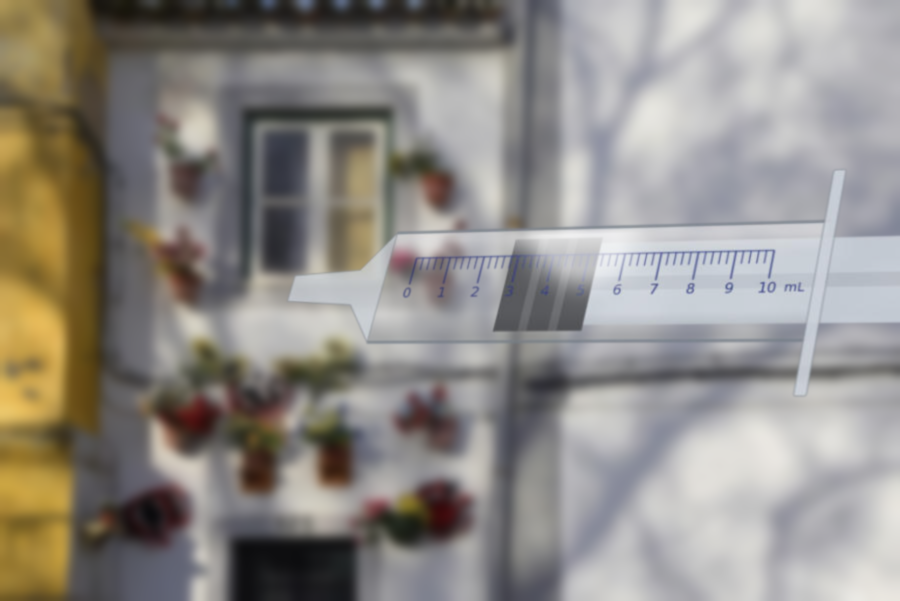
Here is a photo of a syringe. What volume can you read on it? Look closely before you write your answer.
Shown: 2.8 mL
